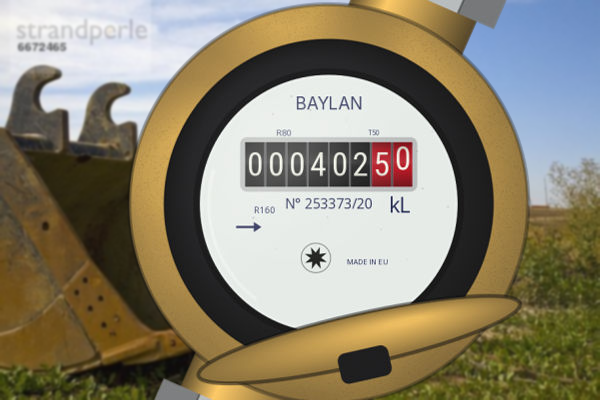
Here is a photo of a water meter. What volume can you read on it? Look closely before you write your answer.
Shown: 402.50 kL
